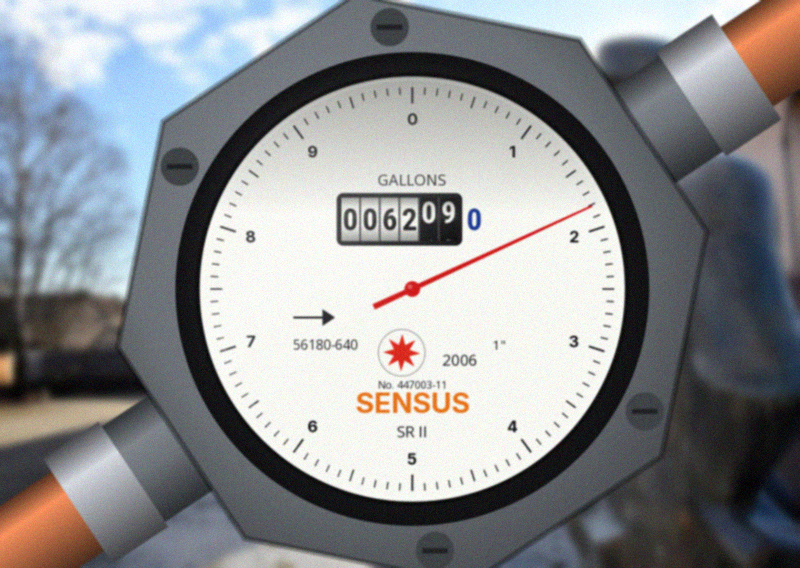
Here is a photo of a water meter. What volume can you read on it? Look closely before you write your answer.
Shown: 62091.8 gal
